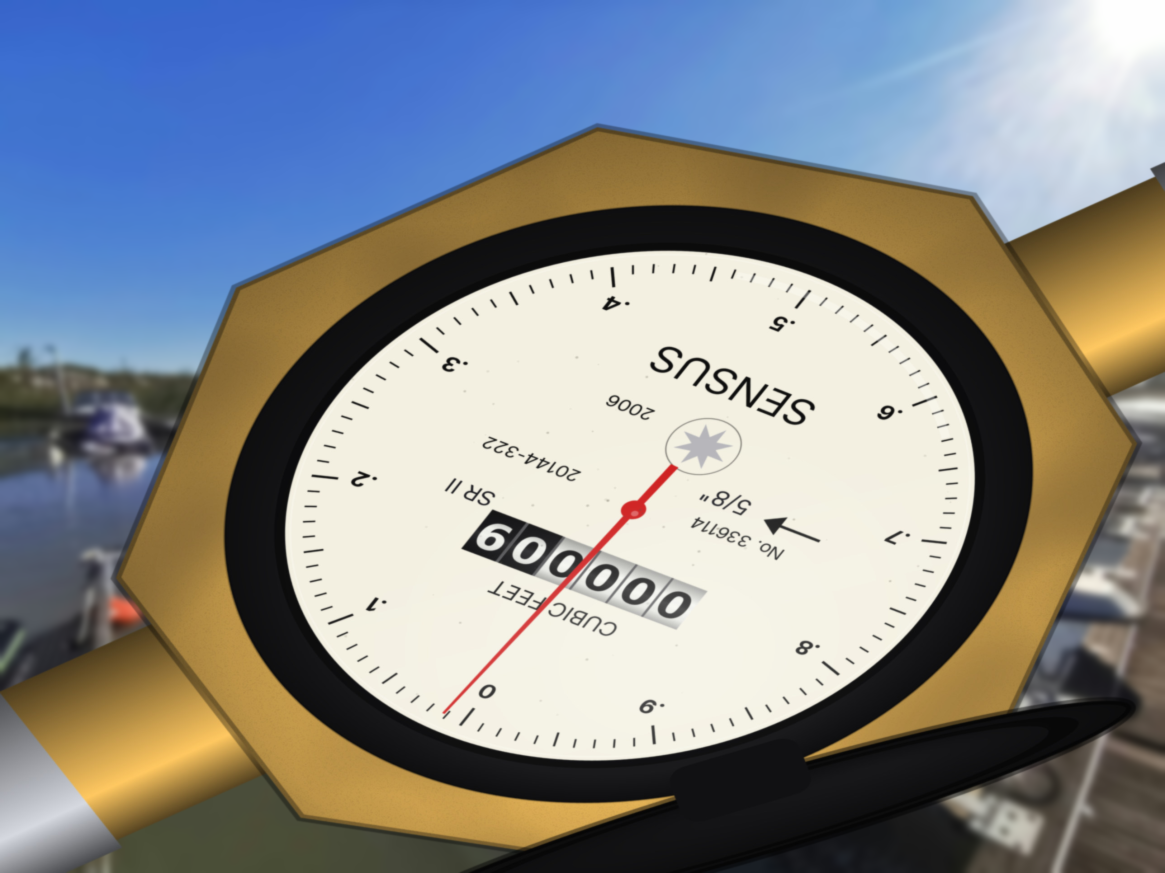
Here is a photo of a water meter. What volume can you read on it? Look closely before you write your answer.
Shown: 9.01 ft³
